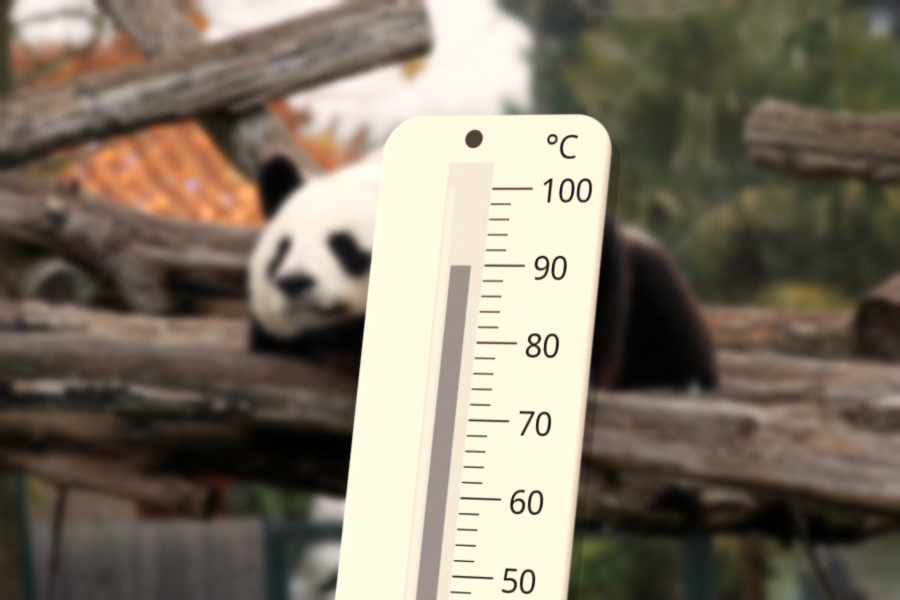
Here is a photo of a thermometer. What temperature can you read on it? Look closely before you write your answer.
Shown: 90 °C
